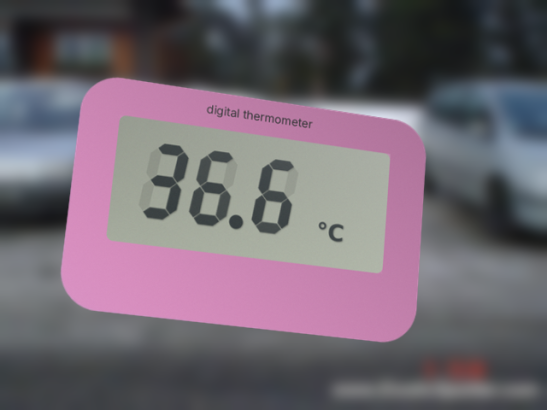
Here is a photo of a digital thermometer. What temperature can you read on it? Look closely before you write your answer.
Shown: 36.6 °C
